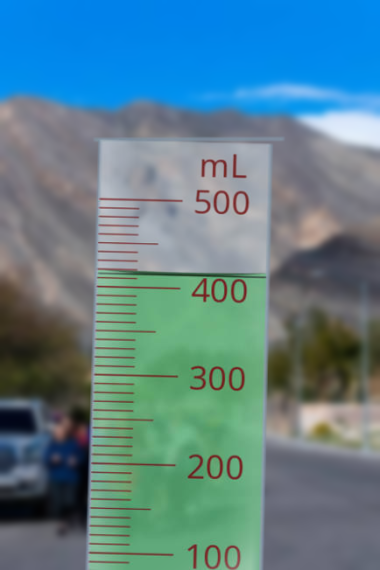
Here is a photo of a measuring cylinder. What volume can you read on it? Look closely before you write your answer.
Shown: 415 mL
